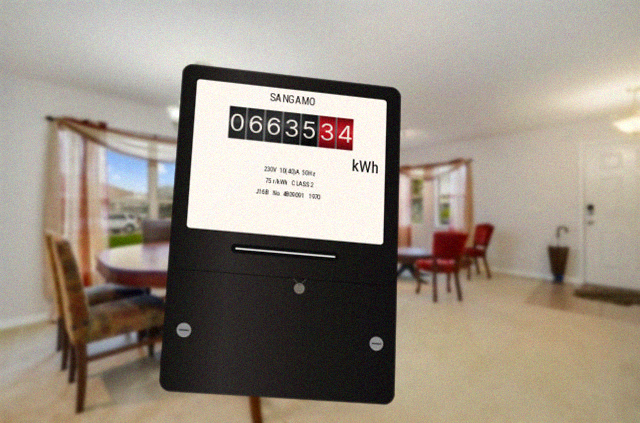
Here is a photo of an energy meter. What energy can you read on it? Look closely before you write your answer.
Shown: 6635.34 kWh
